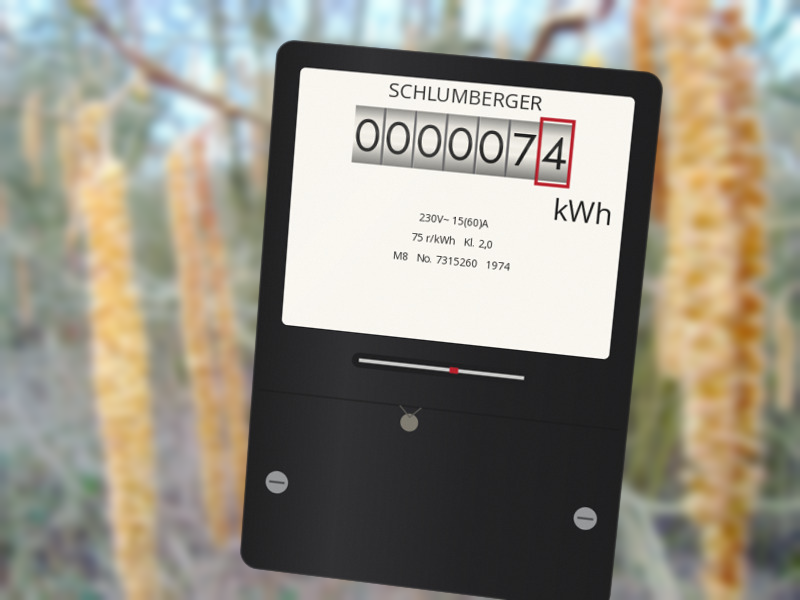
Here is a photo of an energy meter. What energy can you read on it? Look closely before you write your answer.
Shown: 7.4 kWh
